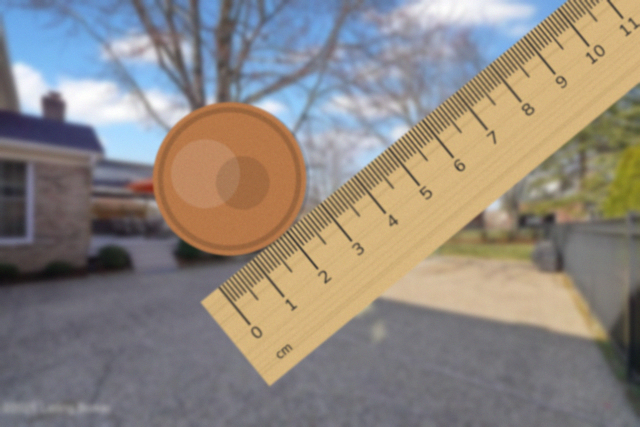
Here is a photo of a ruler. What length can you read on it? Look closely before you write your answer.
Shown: 3.5 cm
